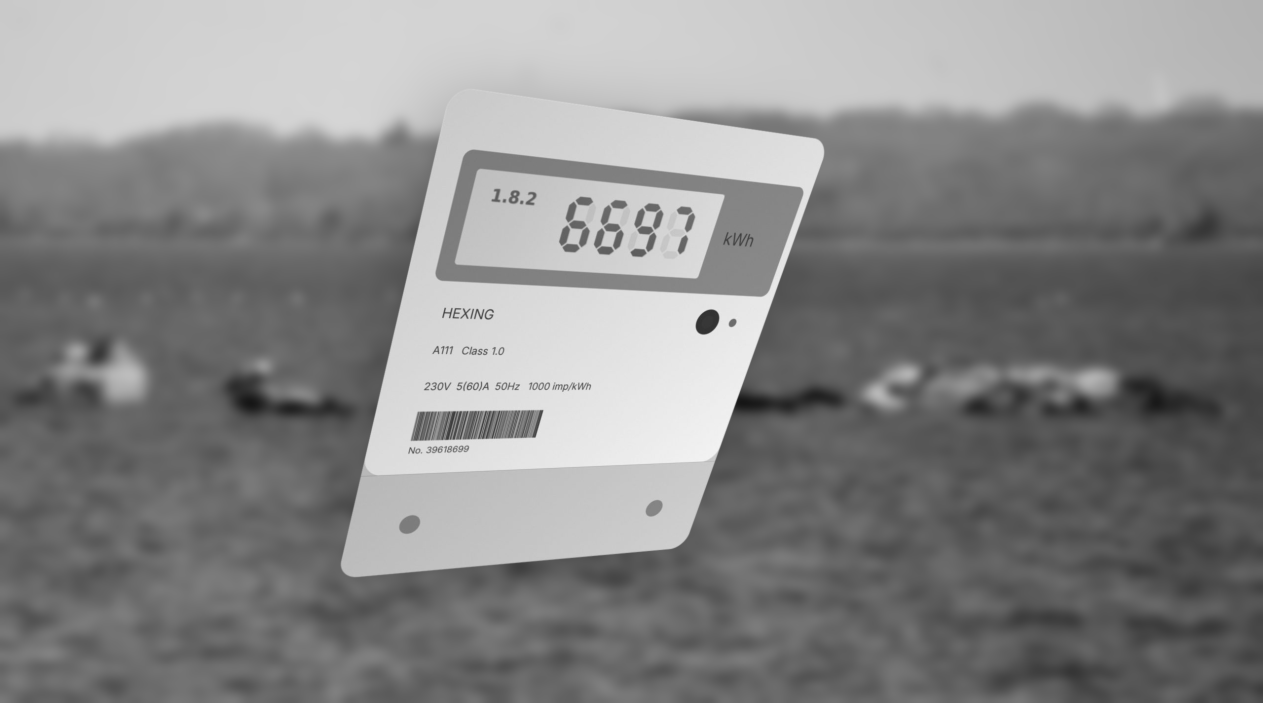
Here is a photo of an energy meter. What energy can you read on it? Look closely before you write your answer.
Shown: 6697 kWh
